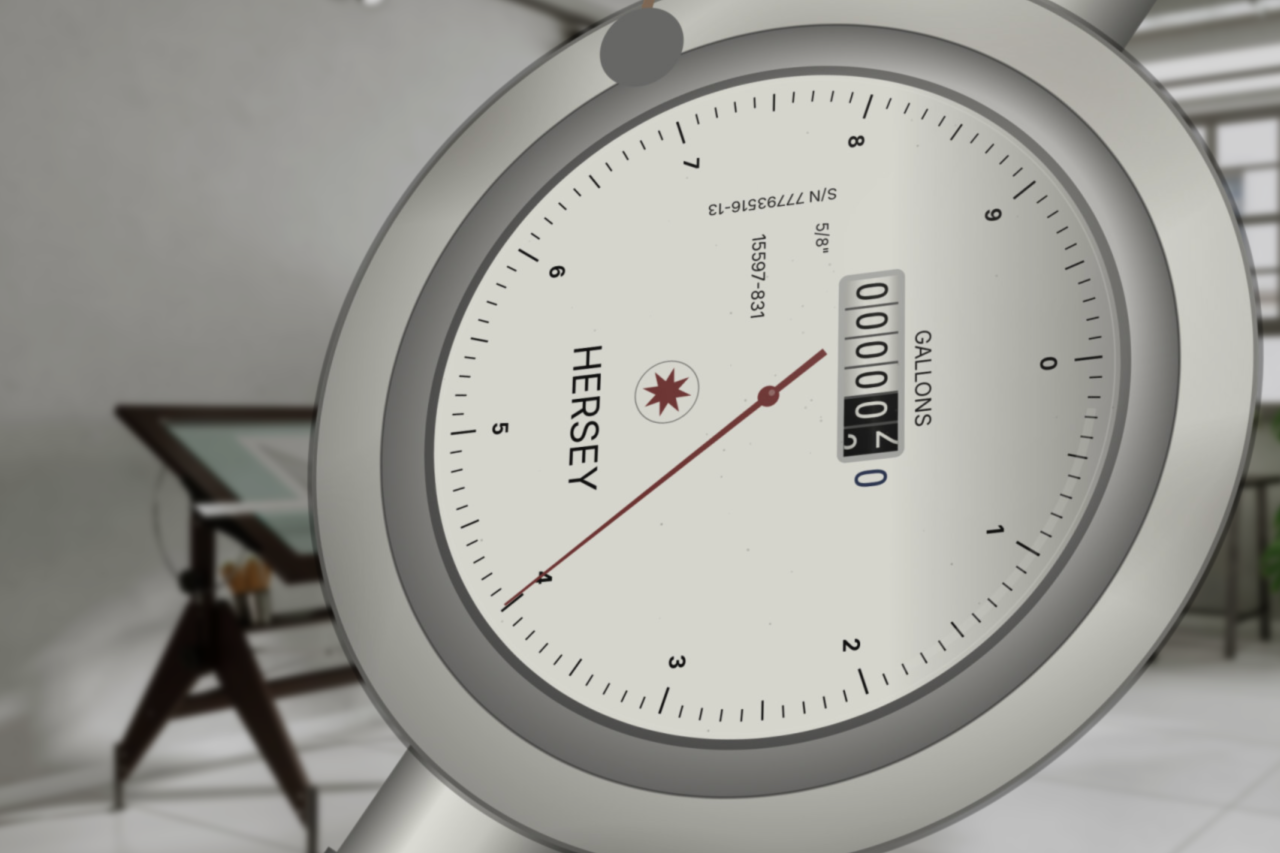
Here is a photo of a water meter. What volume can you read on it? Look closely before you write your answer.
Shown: 24.0 gal
